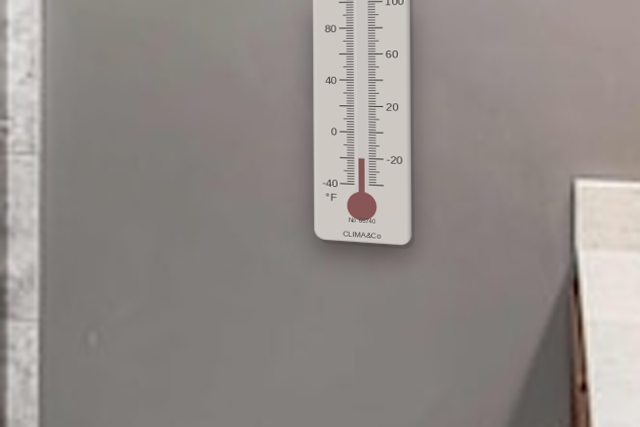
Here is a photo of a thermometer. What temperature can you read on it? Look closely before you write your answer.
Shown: -20 °F
